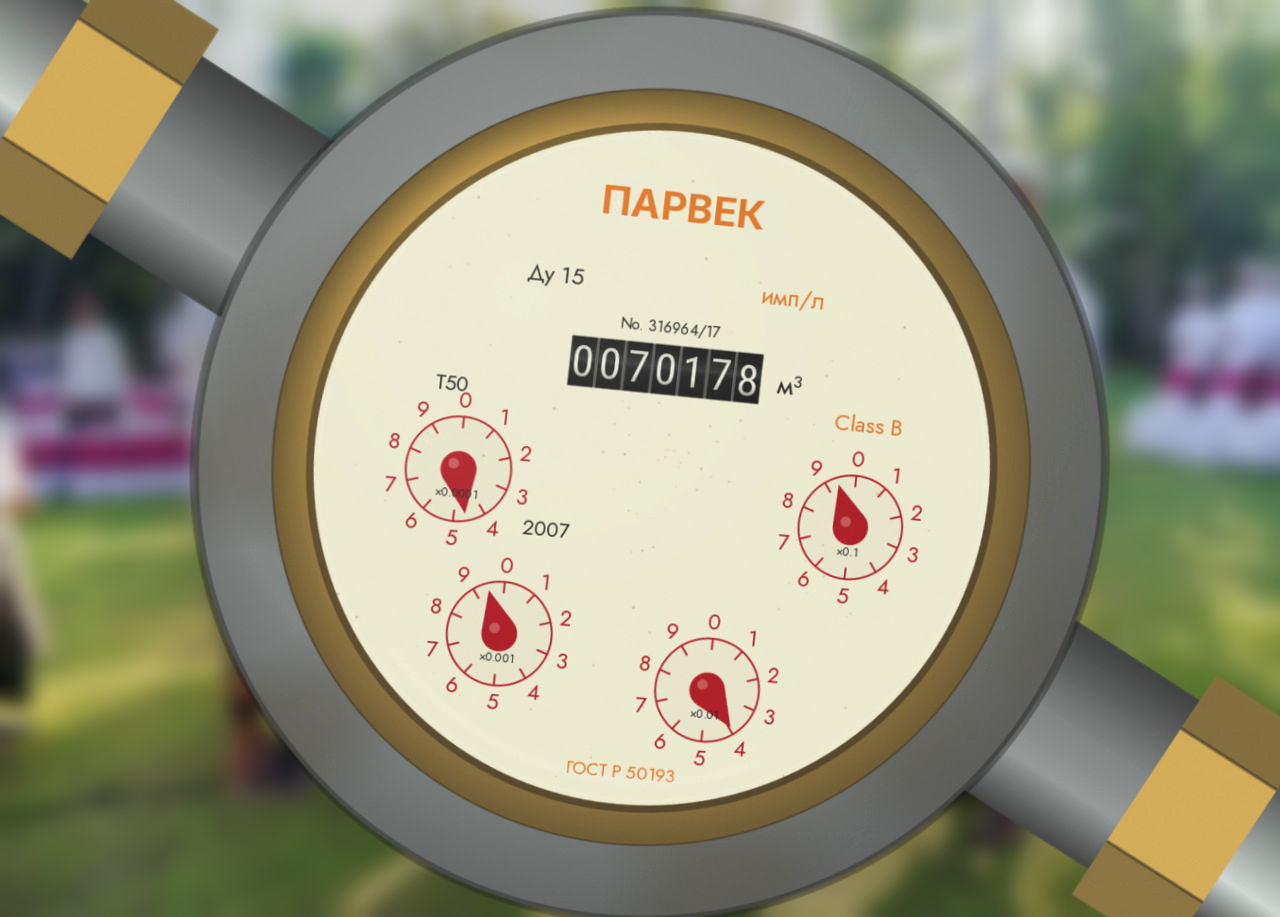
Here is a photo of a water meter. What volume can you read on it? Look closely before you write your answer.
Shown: 70177.9394 m³
